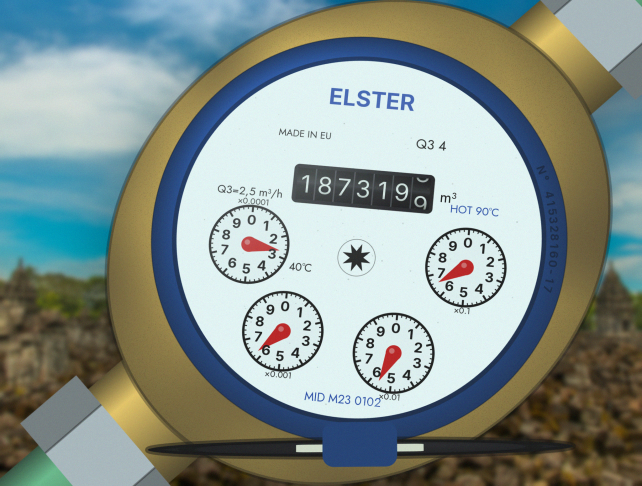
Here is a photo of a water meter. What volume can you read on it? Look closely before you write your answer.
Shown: 1873198.6562 m³
